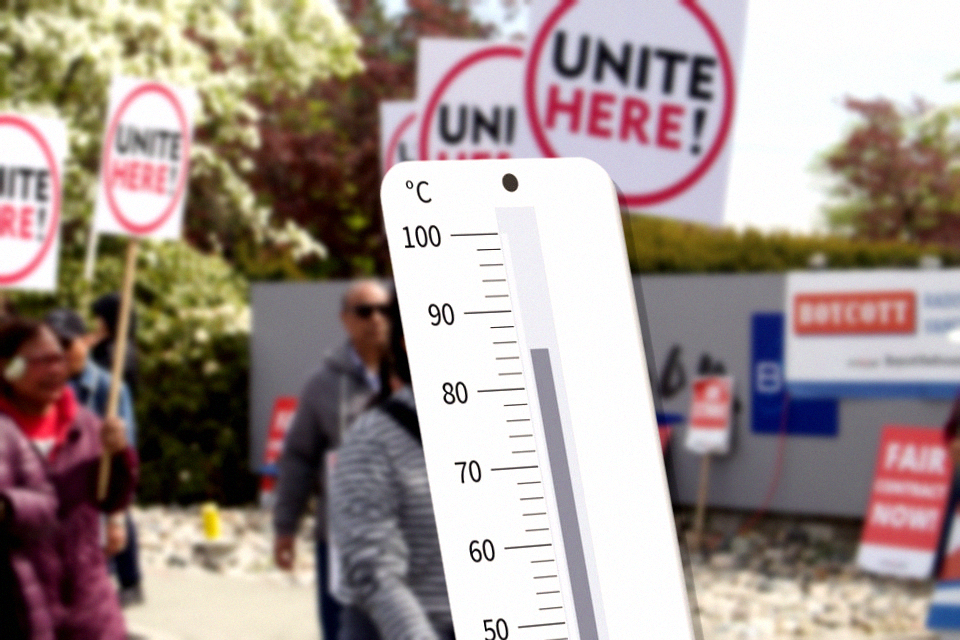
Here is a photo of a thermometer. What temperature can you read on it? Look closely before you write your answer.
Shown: 85 °C
